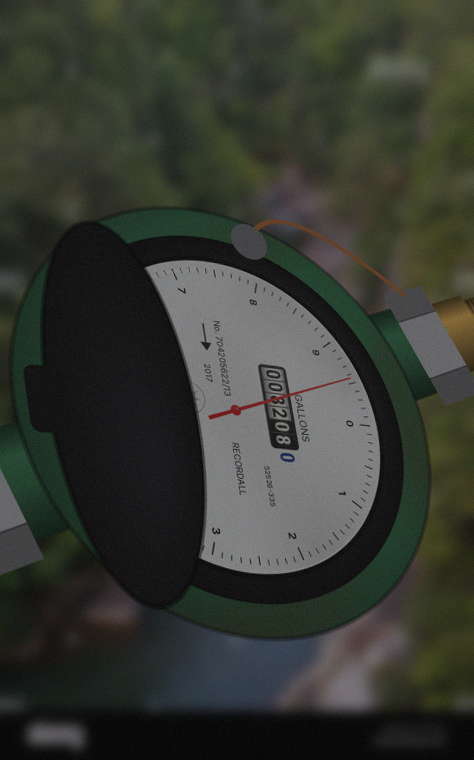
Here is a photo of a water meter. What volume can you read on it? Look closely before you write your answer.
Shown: 82079.4 gal
